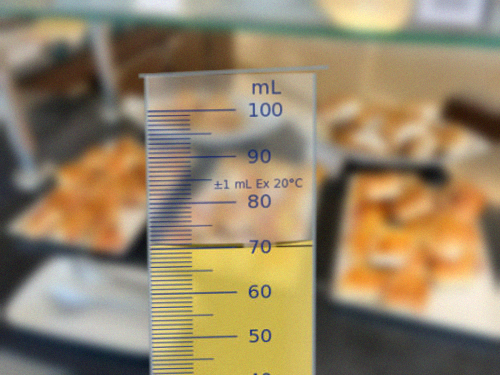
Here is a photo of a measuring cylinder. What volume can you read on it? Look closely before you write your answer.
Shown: 70 mL
